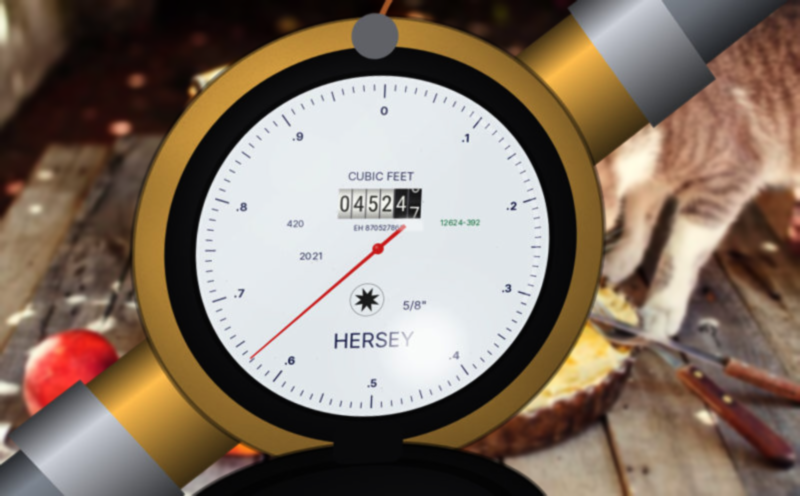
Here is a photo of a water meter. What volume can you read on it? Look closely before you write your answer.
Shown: 45246.63 ft³
